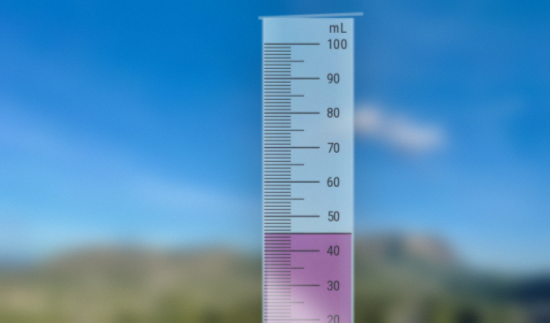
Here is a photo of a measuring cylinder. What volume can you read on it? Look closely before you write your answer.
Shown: 45 mL
